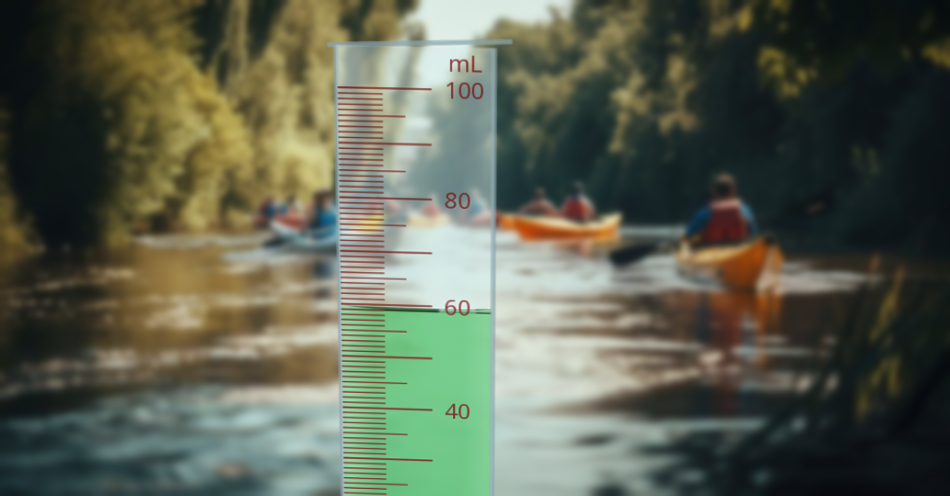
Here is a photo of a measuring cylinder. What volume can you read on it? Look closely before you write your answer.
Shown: 59 mL
